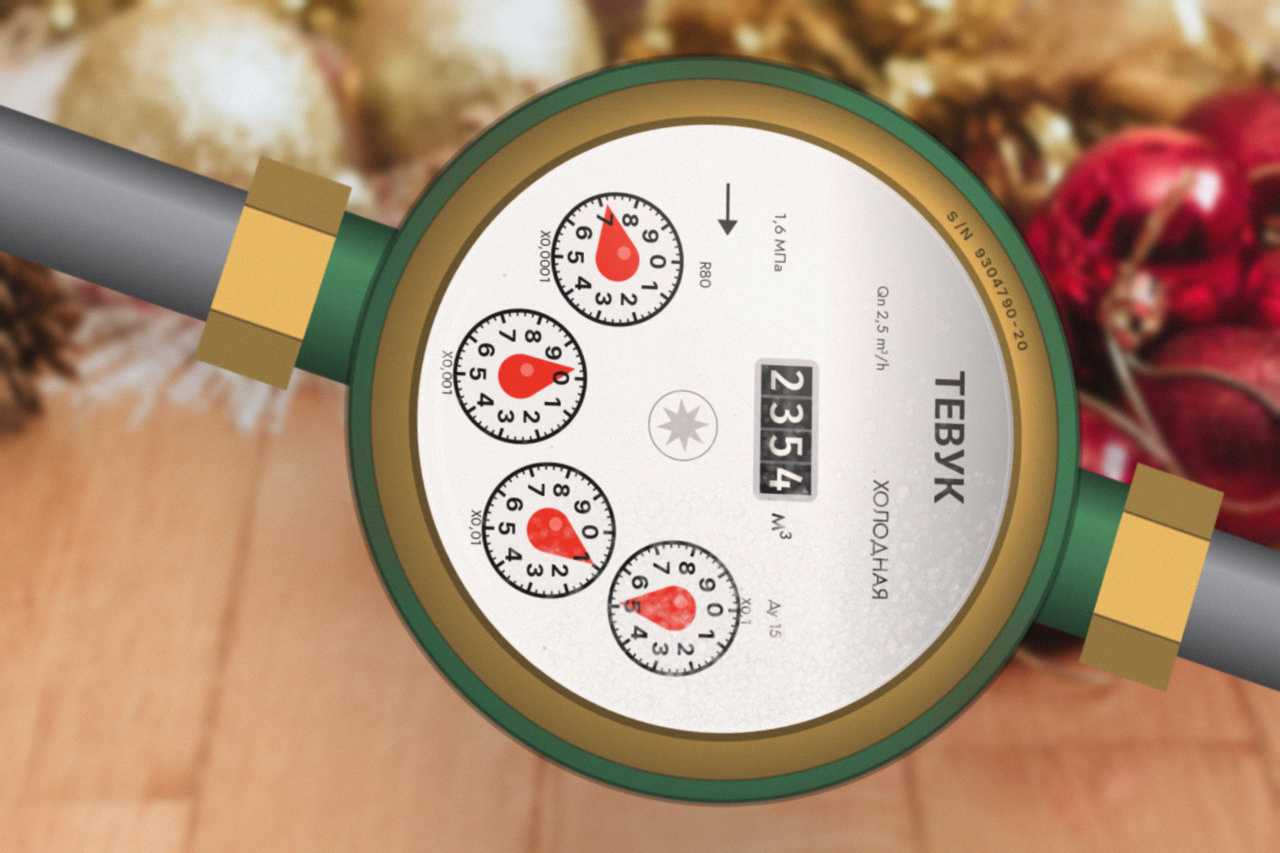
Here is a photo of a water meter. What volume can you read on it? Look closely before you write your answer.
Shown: 2354.5097 m³
